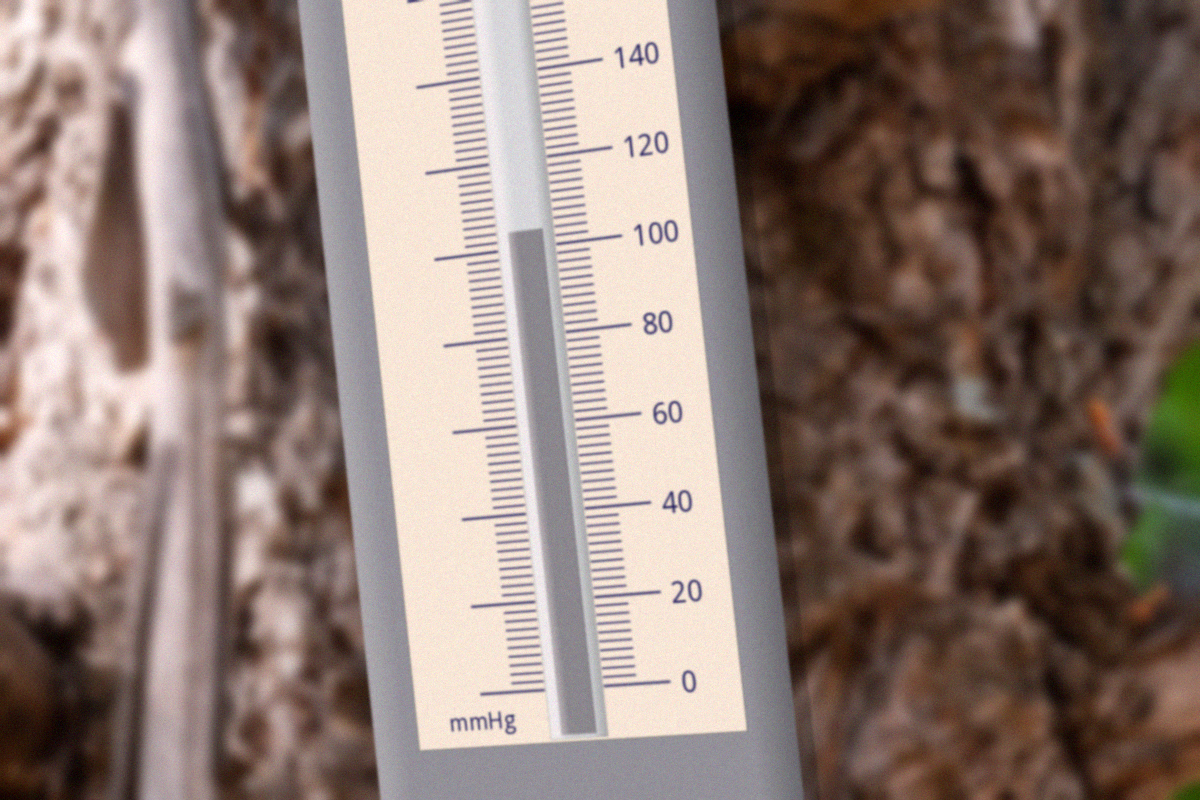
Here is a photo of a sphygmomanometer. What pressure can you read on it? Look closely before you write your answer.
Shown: 104 mmHg
